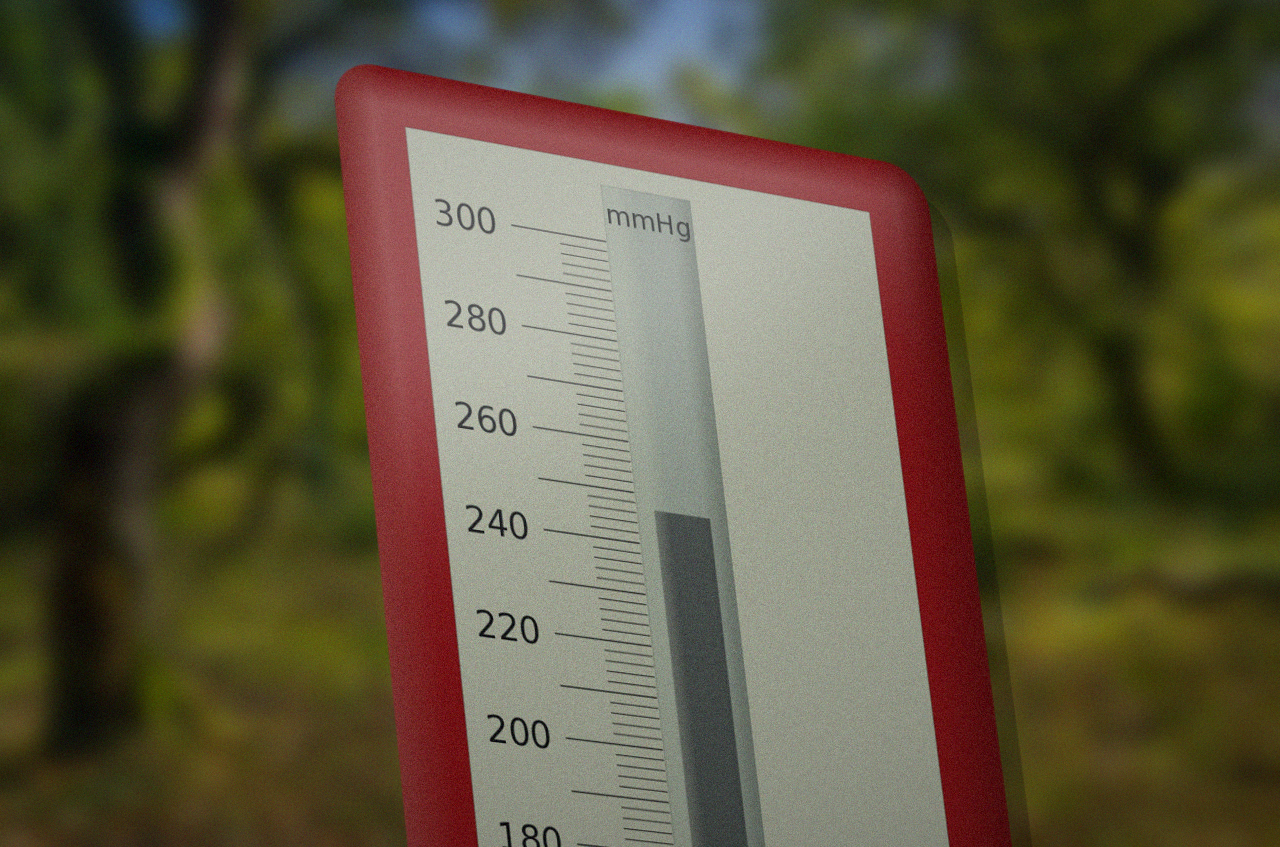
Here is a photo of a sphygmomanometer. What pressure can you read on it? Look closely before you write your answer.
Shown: 247 mmHg
